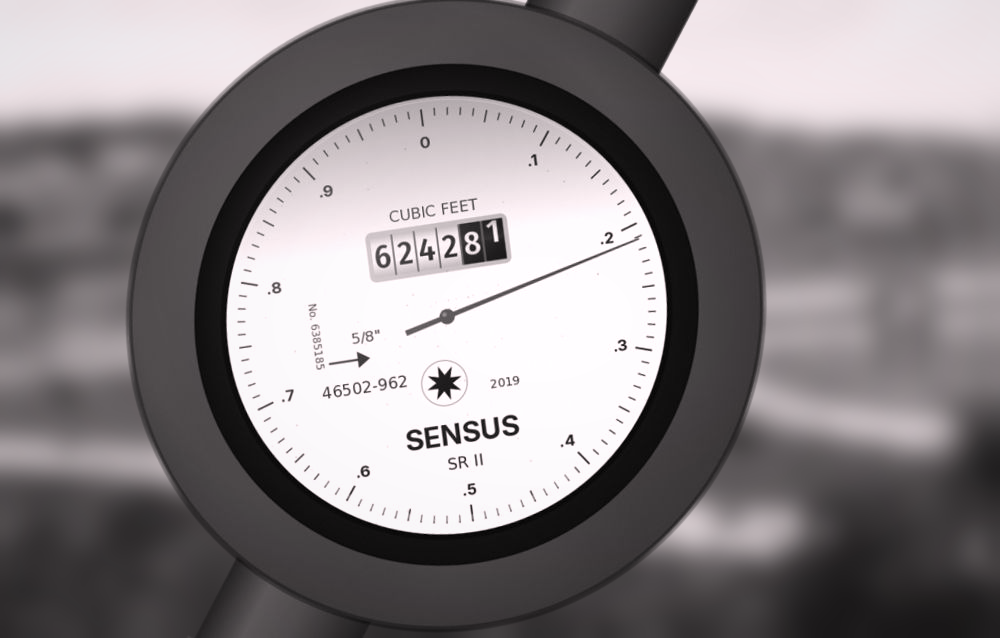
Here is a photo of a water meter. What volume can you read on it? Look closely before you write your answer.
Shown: 624281.21 ft³
